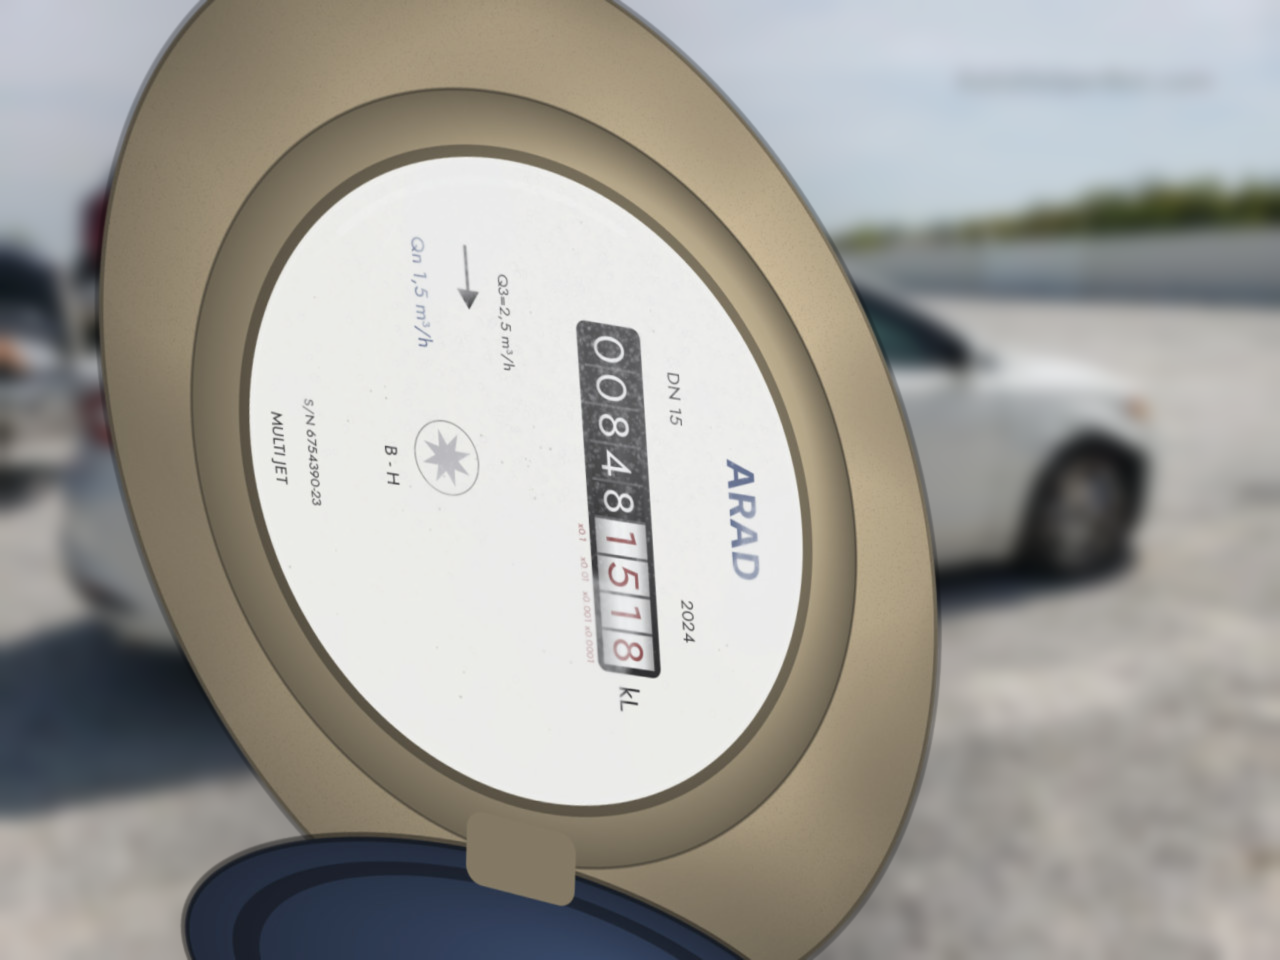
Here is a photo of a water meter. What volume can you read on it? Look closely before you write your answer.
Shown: 848.1518 kL
